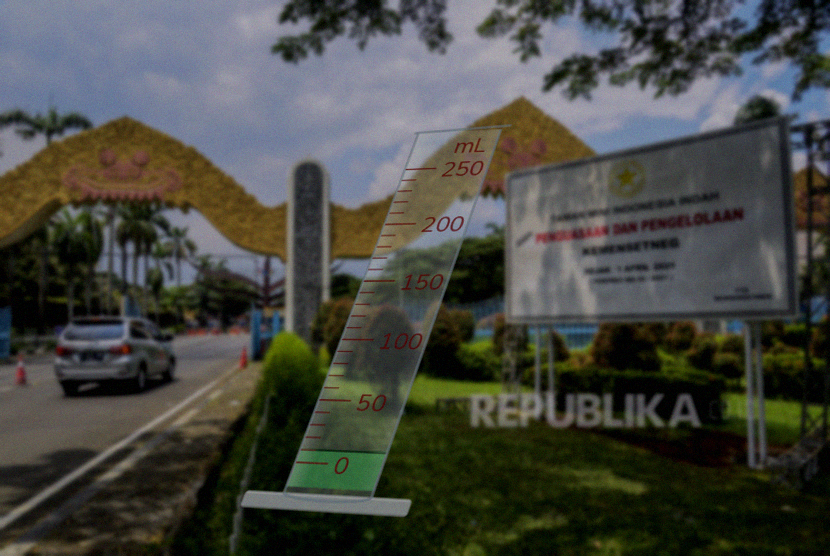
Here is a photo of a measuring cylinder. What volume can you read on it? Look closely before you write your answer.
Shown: 10 mL
